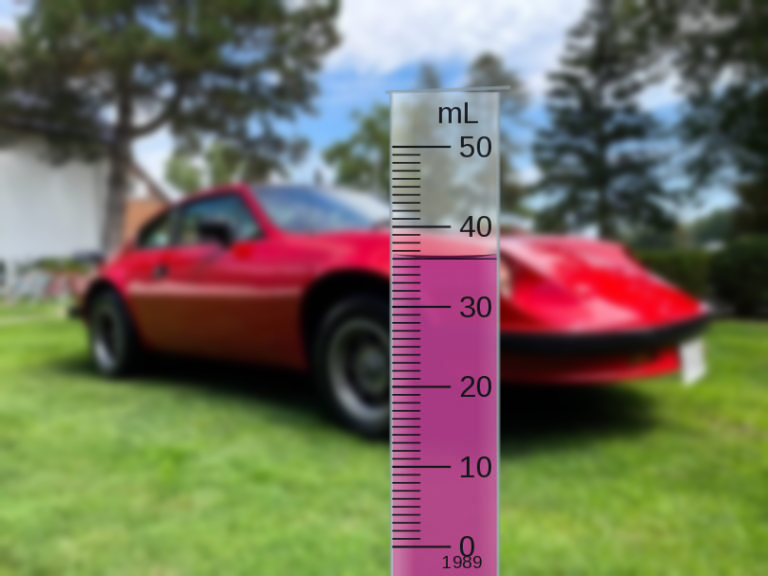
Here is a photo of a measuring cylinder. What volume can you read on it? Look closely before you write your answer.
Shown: 36 mL
